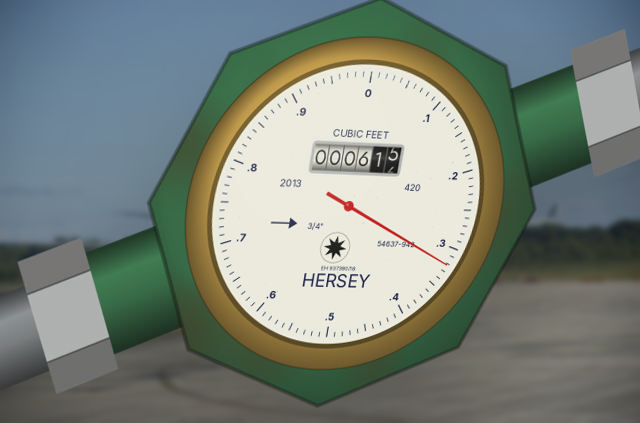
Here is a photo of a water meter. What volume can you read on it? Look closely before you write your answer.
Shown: 615.32 ft³
